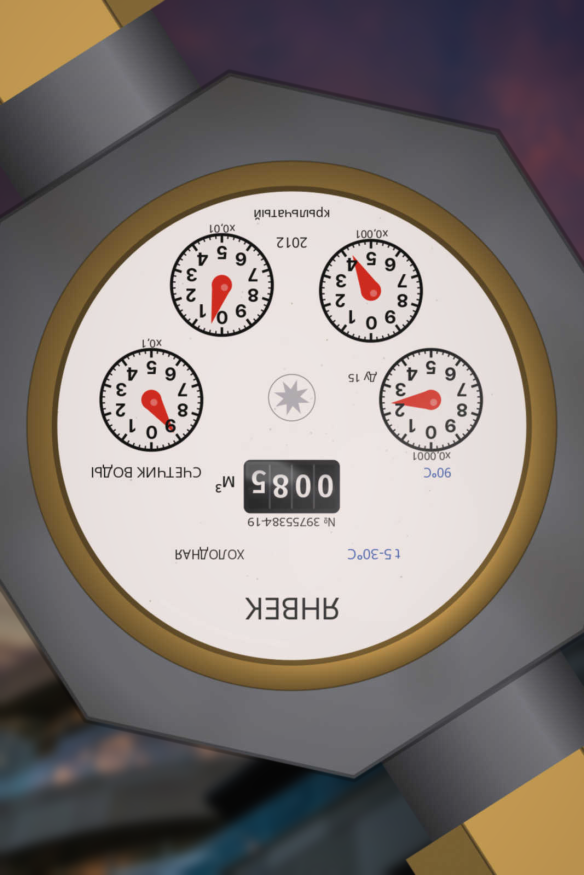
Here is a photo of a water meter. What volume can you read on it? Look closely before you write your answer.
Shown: 84.9042 m³
